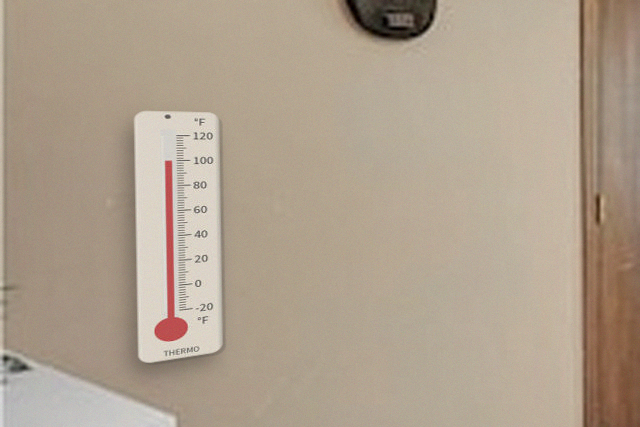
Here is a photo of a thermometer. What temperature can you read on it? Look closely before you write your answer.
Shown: 100 °F
